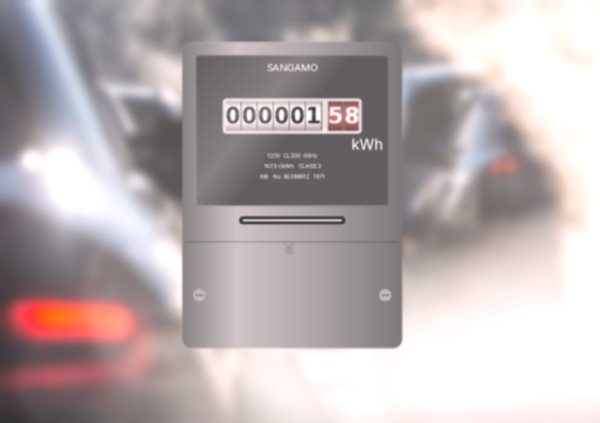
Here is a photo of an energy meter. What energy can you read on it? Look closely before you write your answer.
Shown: 1.58 kWh
